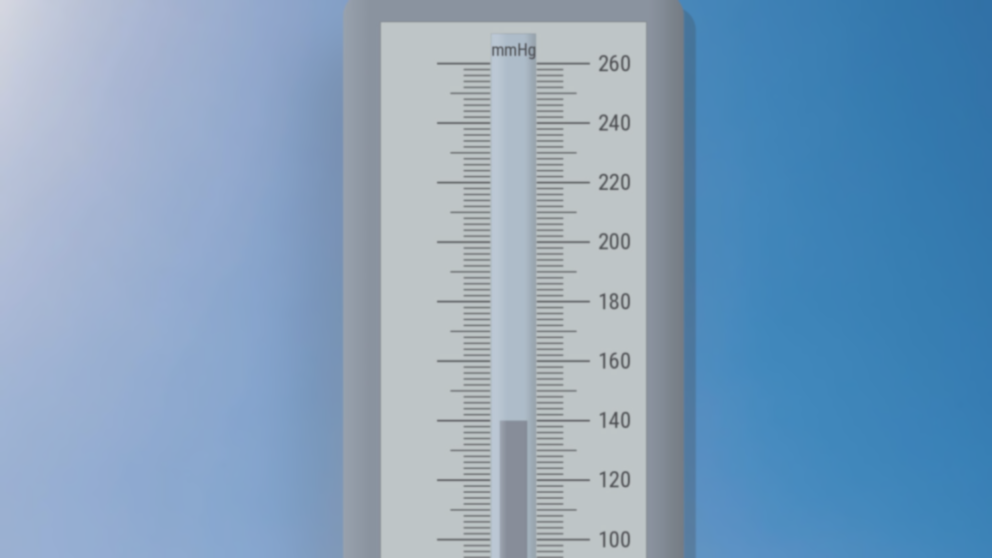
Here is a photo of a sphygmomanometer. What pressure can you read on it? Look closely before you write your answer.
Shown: 140 mmHg
